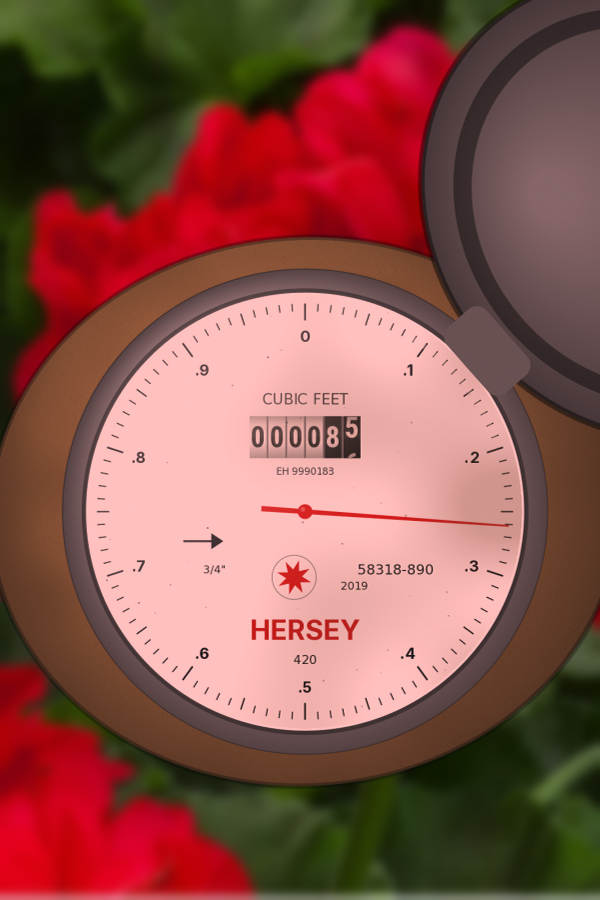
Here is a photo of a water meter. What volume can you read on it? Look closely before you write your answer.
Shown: 85.26 ft³
